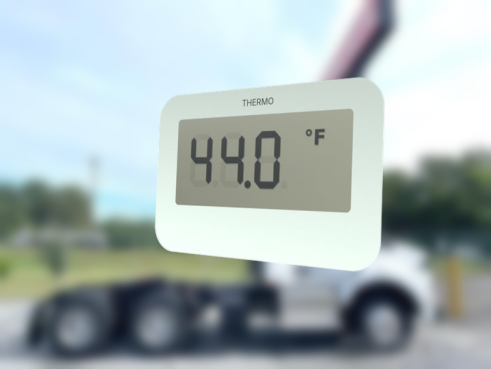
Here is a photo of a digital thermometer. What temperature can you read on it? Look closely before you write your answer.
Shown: 44.0 °F
